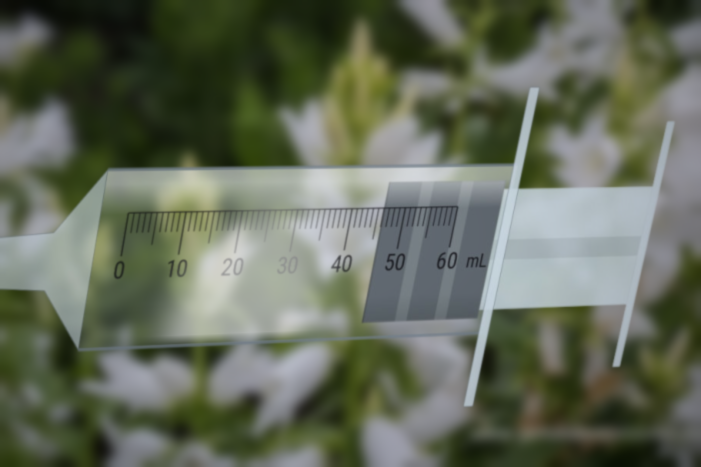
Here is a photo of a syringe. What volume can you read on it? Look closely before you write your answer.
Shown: 46 mL
